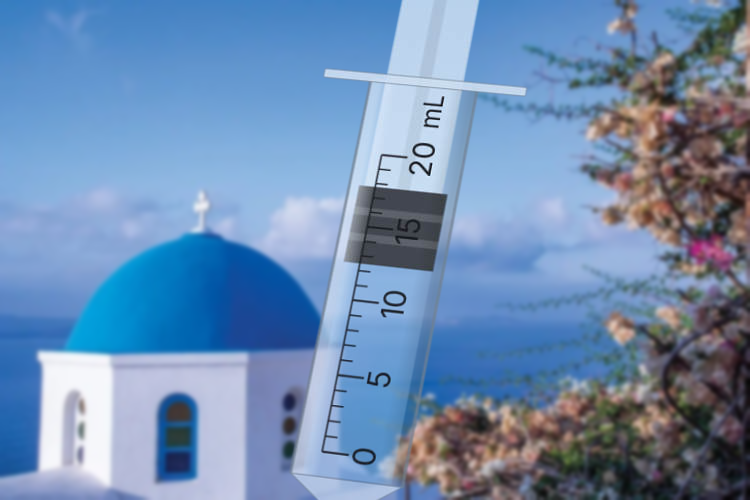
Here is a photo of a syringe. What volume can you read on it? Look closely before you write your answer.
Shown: 12.5 mL
